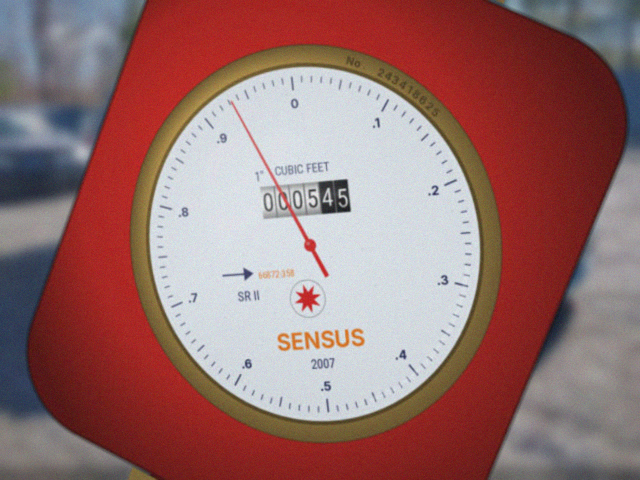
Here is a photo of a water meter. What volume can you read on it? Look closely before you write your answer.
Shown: 544.93 ft³
